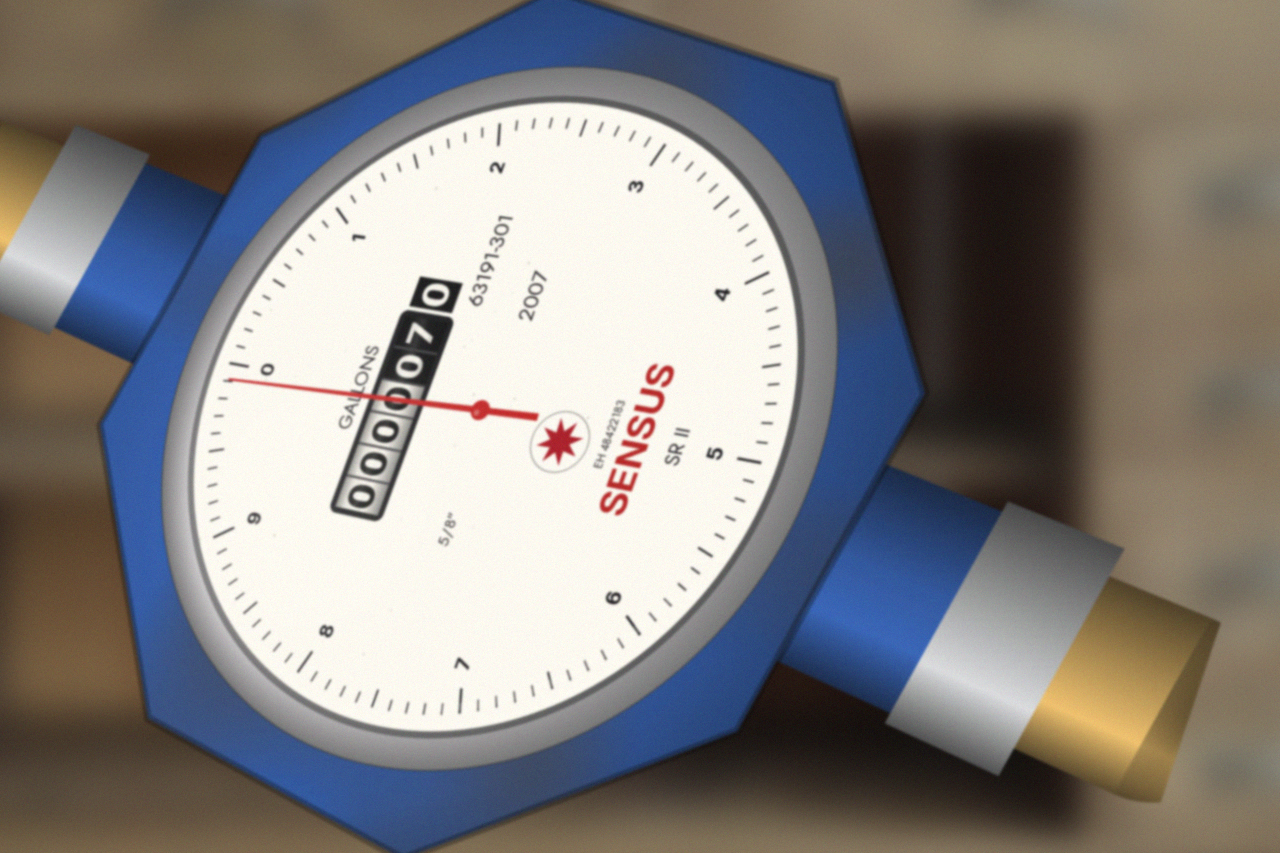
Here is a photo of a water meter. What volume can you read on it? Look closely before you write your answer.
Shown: 69.9 gal
